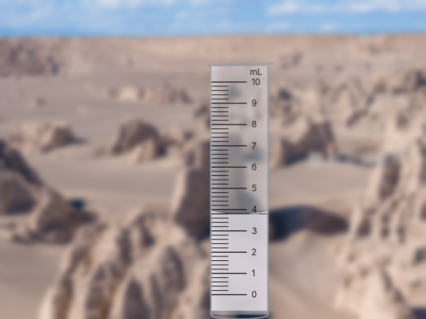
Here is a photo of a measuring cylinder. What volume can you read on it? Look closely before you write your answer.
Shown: 3.8 mL
